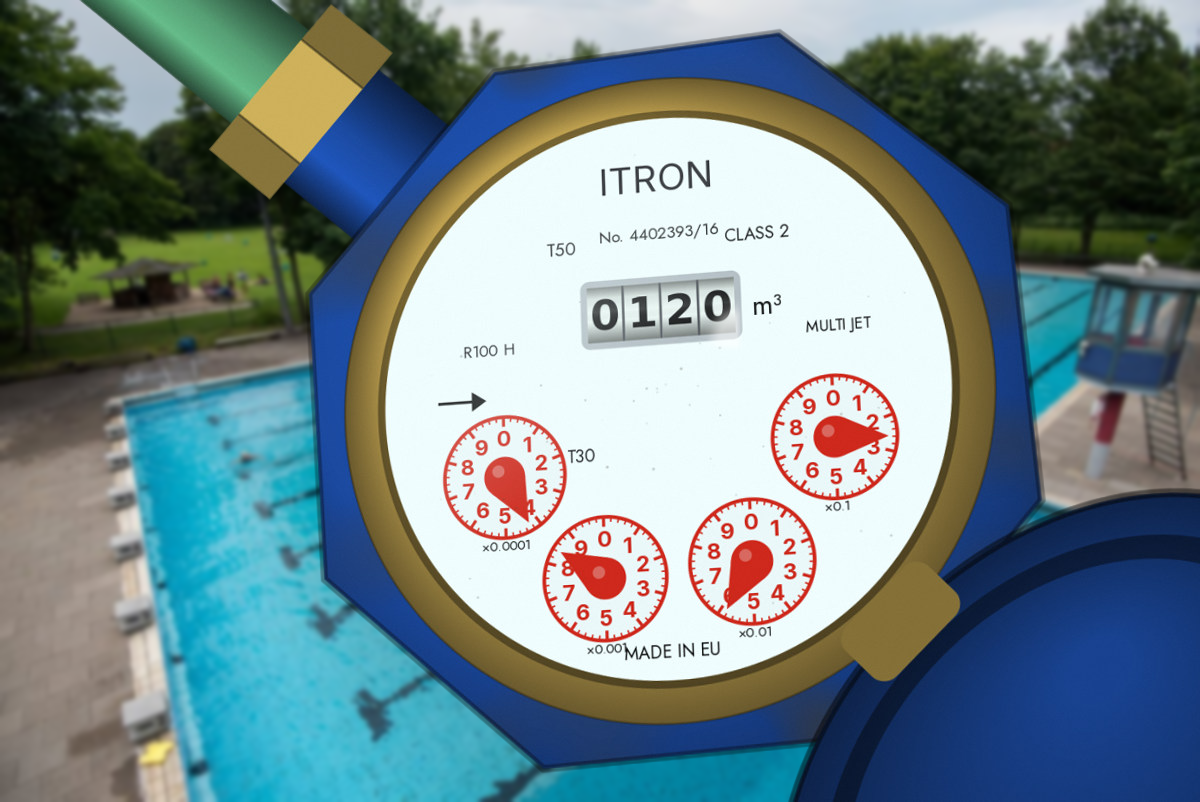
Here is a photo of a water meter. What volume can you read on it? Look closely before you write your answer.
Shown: 120.2584 m³
